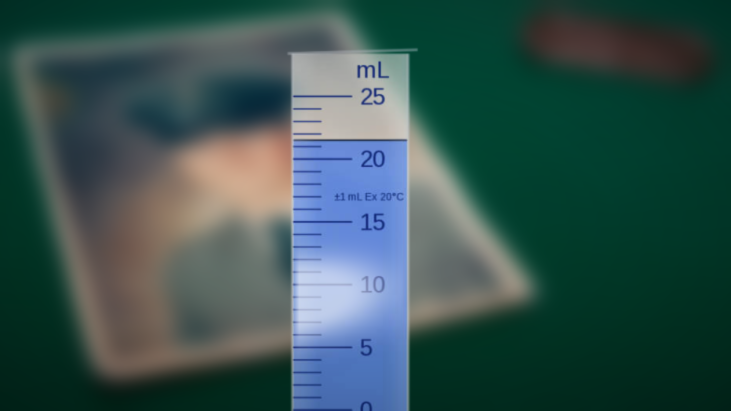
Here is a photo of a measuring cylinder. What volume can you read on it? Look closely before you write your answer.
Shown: 21.5 mL
